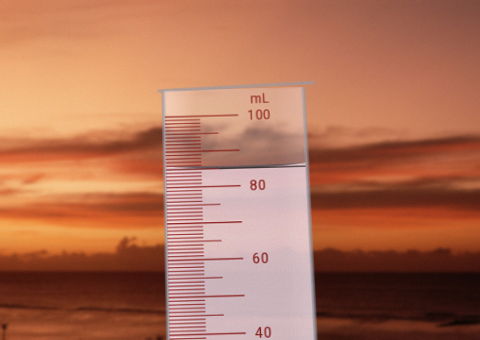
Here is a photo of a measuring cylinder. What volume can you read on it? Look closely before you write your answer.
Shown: 85 mL
